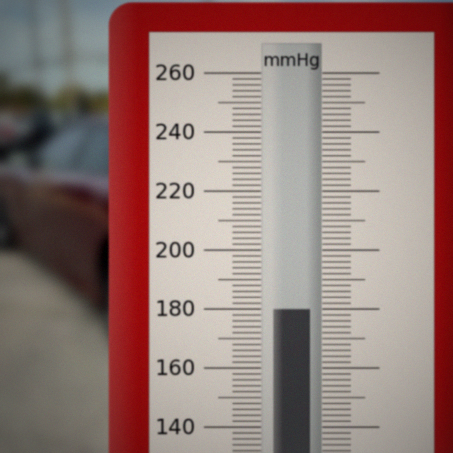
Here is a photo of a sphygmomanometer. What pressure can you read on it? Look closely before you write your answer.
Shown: 180 mmHg
